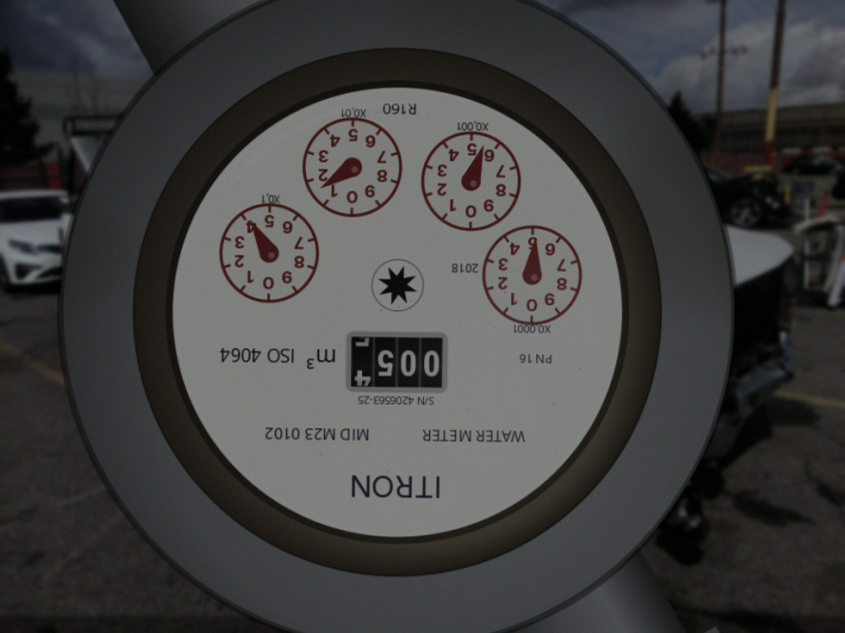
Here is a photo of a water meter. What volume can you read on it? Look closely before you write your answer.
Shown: 54.4155 m³
